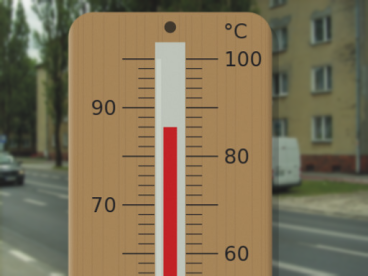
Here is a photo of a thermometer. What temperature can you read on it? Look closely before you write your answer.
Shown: 86 °C
